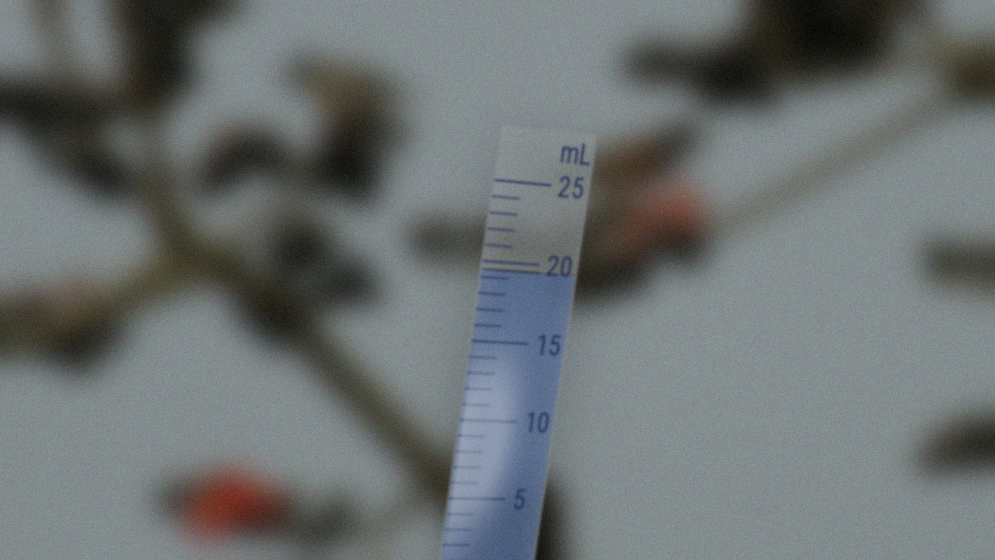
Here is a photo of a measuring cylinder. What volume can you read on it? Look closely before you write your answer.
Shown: 19.5 mL
